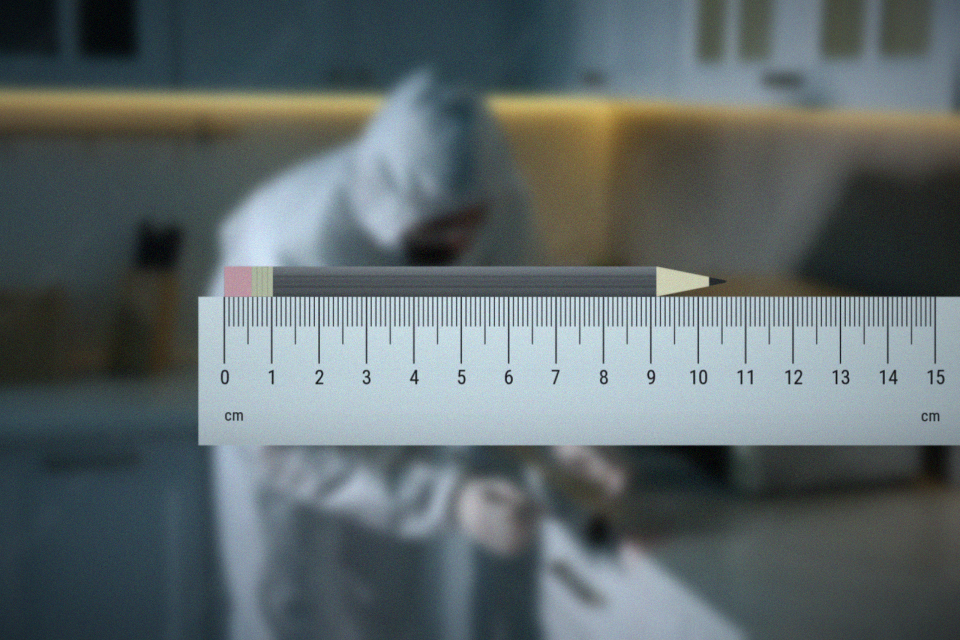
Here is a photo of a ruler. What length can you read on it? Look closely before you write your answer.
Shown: 10.6 cm
